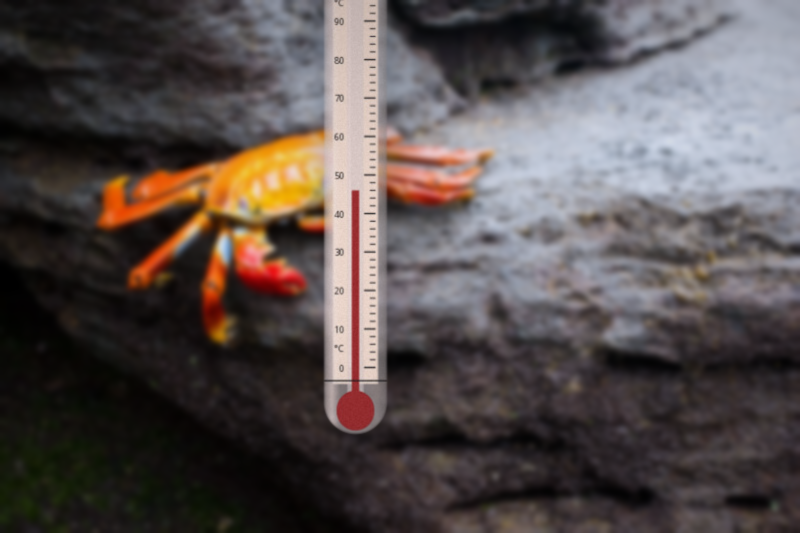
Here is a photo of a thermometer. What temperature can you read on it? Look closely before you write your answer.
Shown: 46 °C
